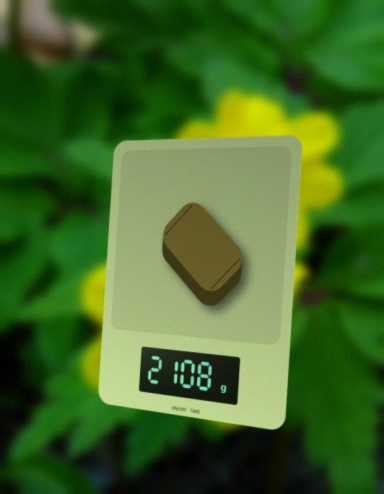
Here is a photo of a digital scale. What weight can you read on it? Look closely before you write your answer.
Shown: 2108 g
